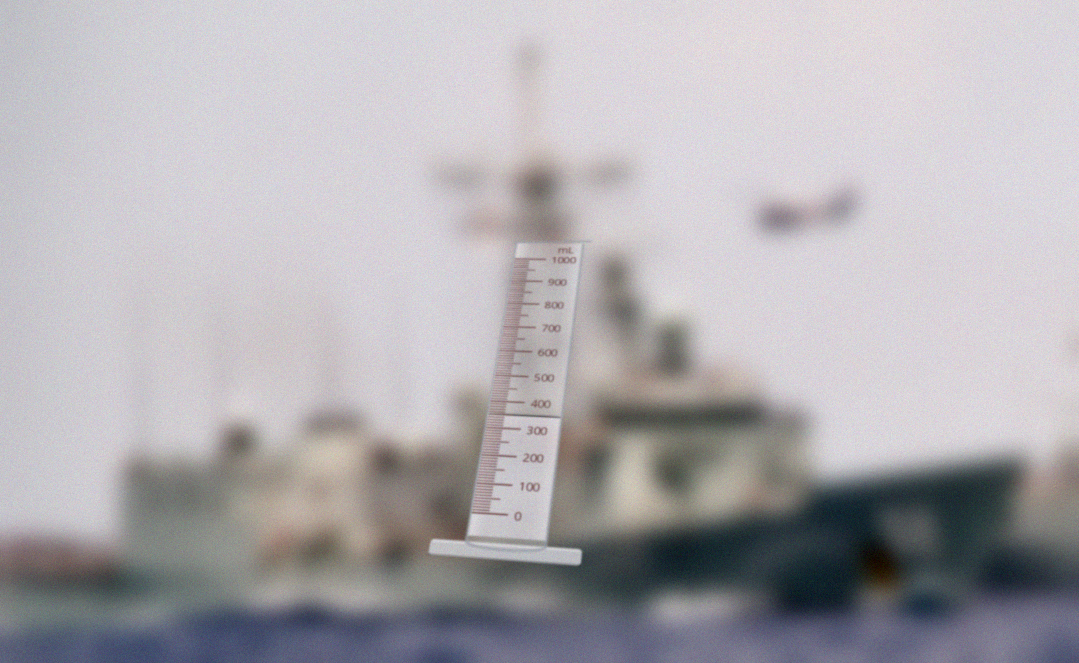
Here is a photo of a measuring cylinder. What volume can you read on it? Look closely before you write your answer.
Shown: 350 mL
